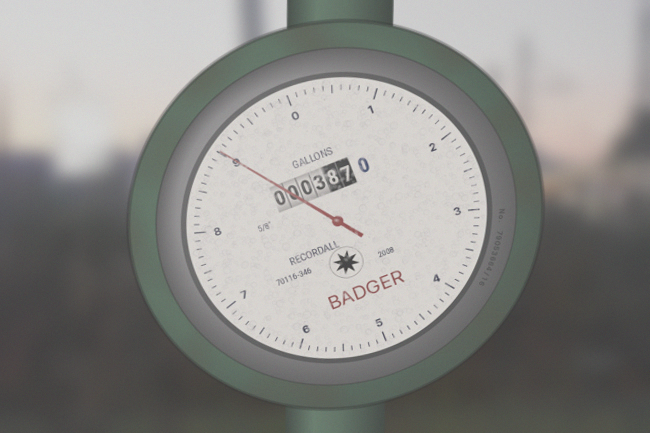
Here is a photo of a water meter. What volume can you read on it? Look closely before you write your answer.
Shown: 3869.0 gal
